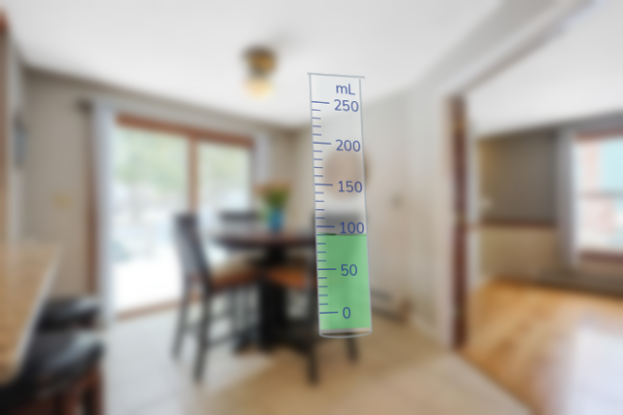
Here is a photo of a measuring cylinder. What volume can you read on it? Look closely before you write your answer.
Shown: 90 mL
